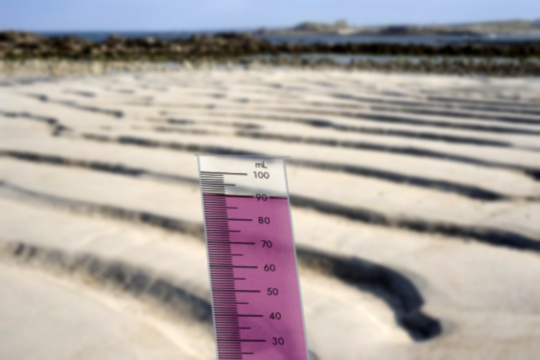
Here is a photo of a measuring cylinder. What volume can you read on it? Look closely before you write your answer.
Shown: 90 mL
